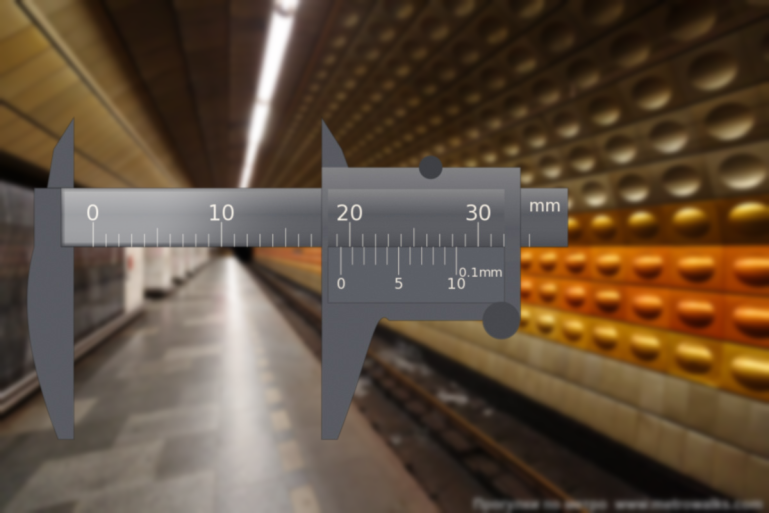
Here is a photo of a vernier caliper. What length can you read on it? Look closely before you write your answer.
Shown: 19.3 mm
